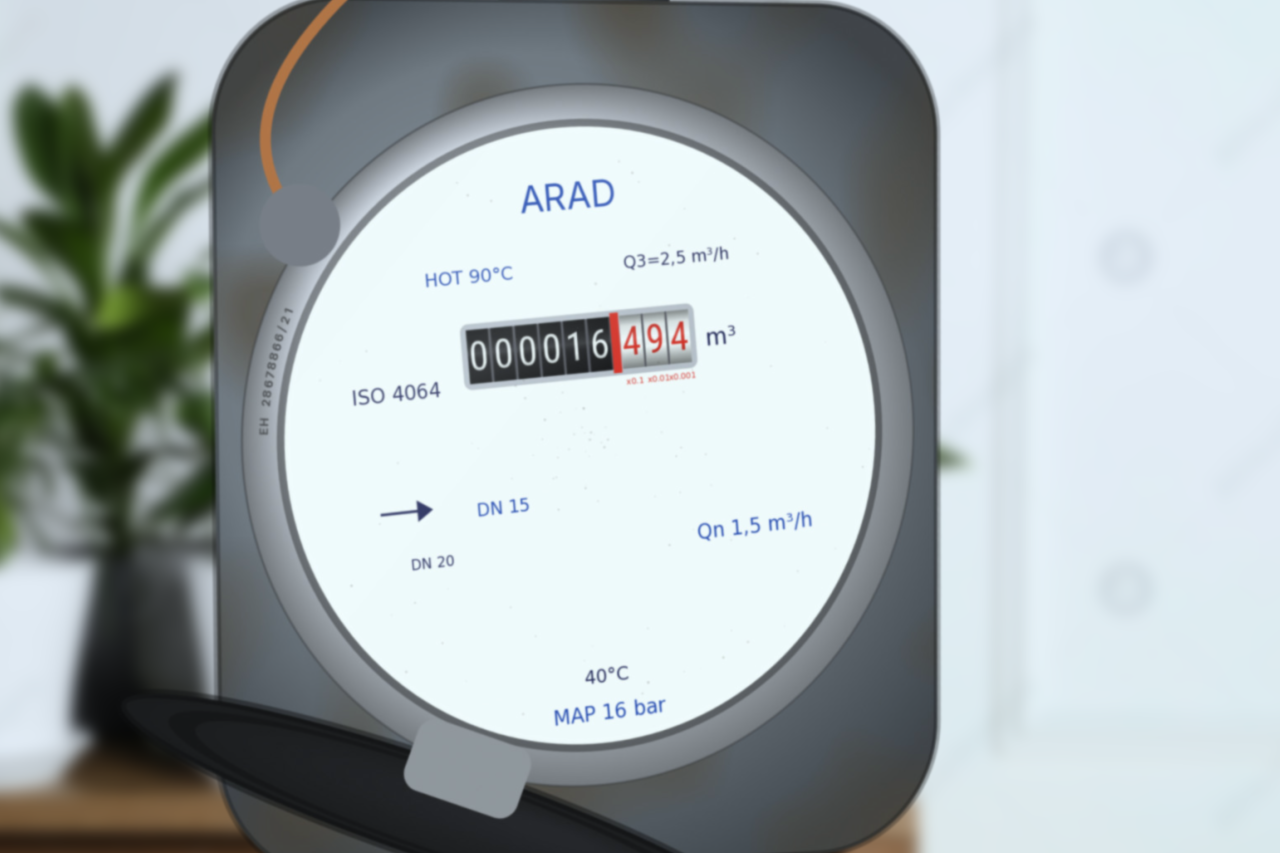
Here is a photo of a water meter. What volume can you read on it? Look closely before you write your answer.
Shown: 16.494 m³
